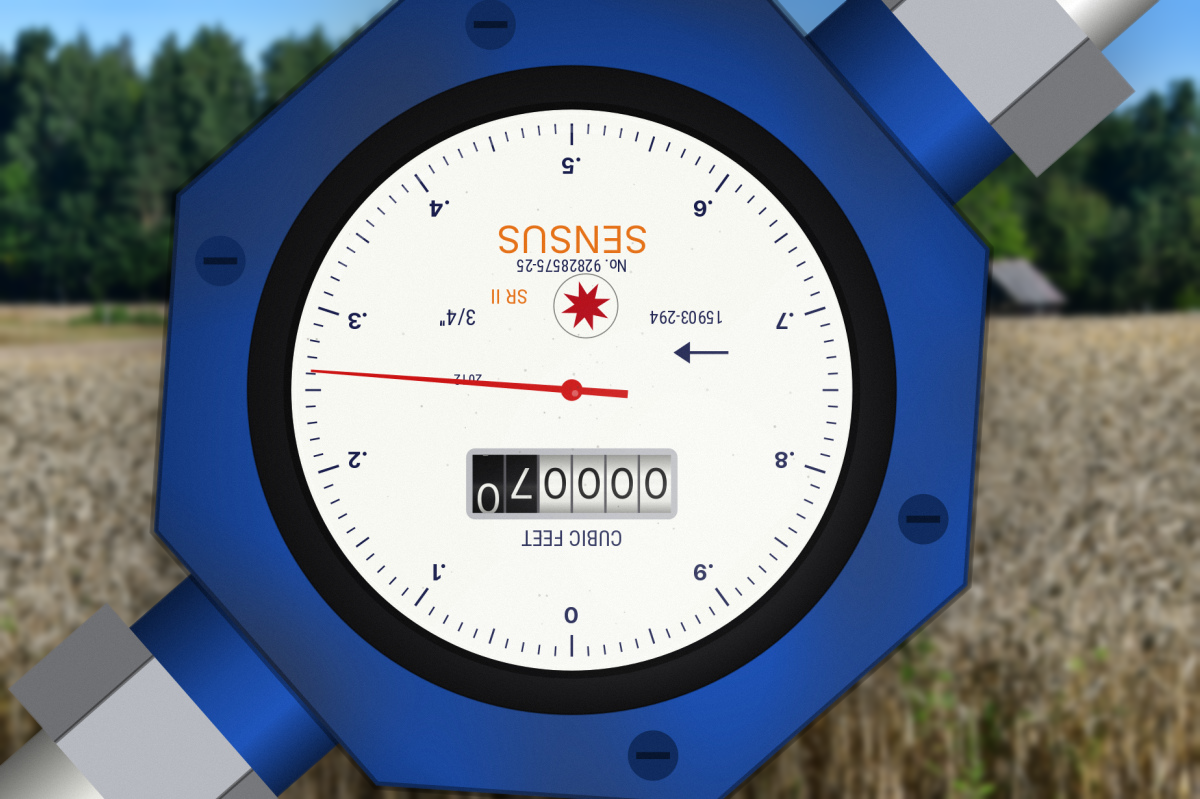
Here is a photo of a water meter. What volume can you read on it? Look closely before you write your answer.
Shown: 70.26 ft³
